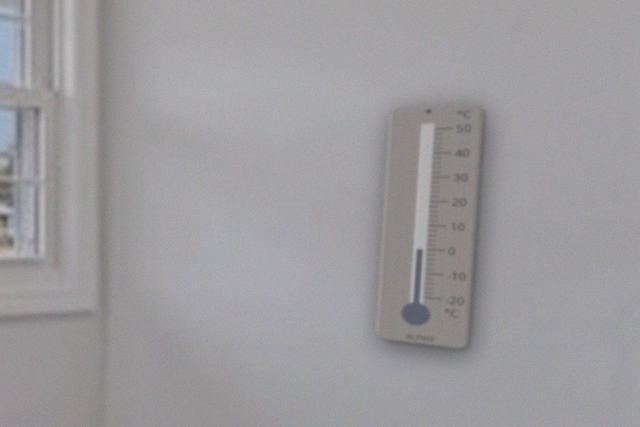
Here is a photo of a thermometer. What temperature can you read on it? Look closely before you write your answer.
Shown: 0 °C
